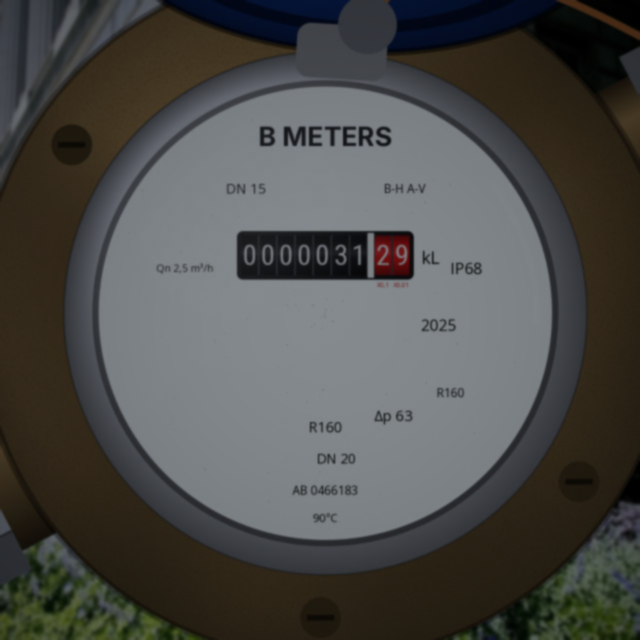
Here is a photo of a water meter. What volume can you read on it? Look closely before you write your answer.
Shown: 31.29 kL
